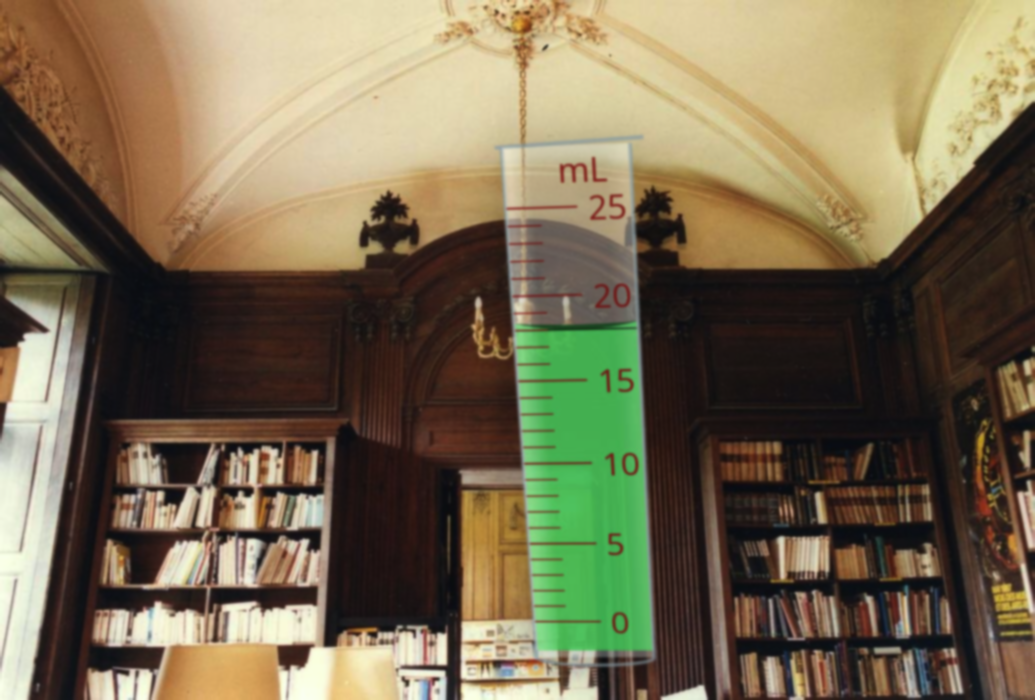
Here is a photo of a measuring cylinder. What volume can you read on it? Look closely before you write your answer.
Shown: 18 mL
